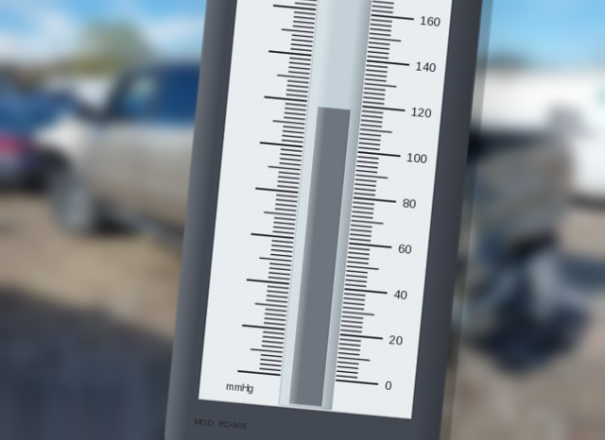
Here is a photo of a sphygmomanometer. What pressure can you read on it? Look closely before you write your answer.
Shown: 118 mmHg
